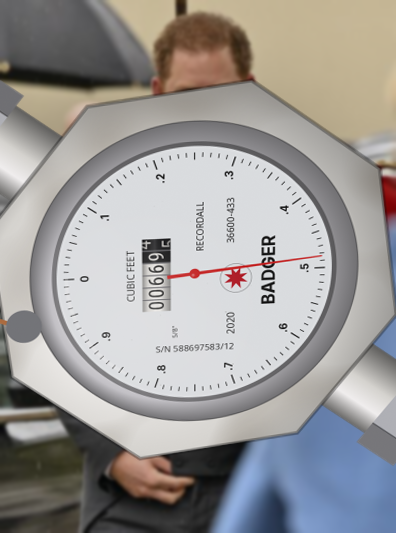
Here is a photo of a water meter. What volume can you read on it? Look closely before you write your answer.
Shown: 6694.48 ft³
